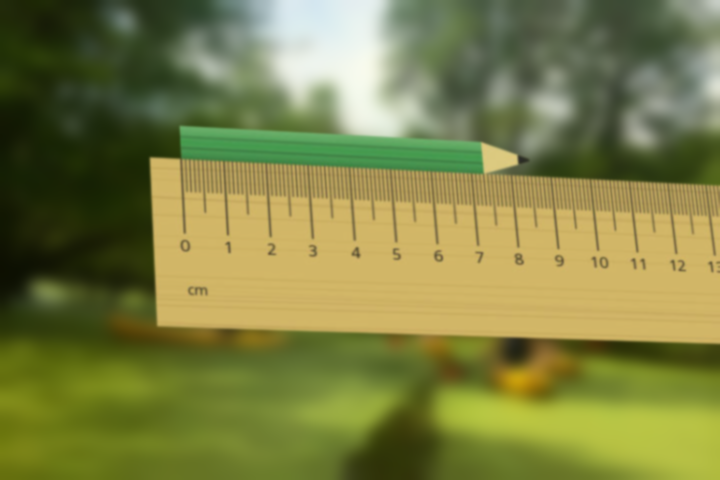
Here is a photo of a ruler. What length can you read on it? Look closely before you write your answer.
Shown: 8.5 cm
